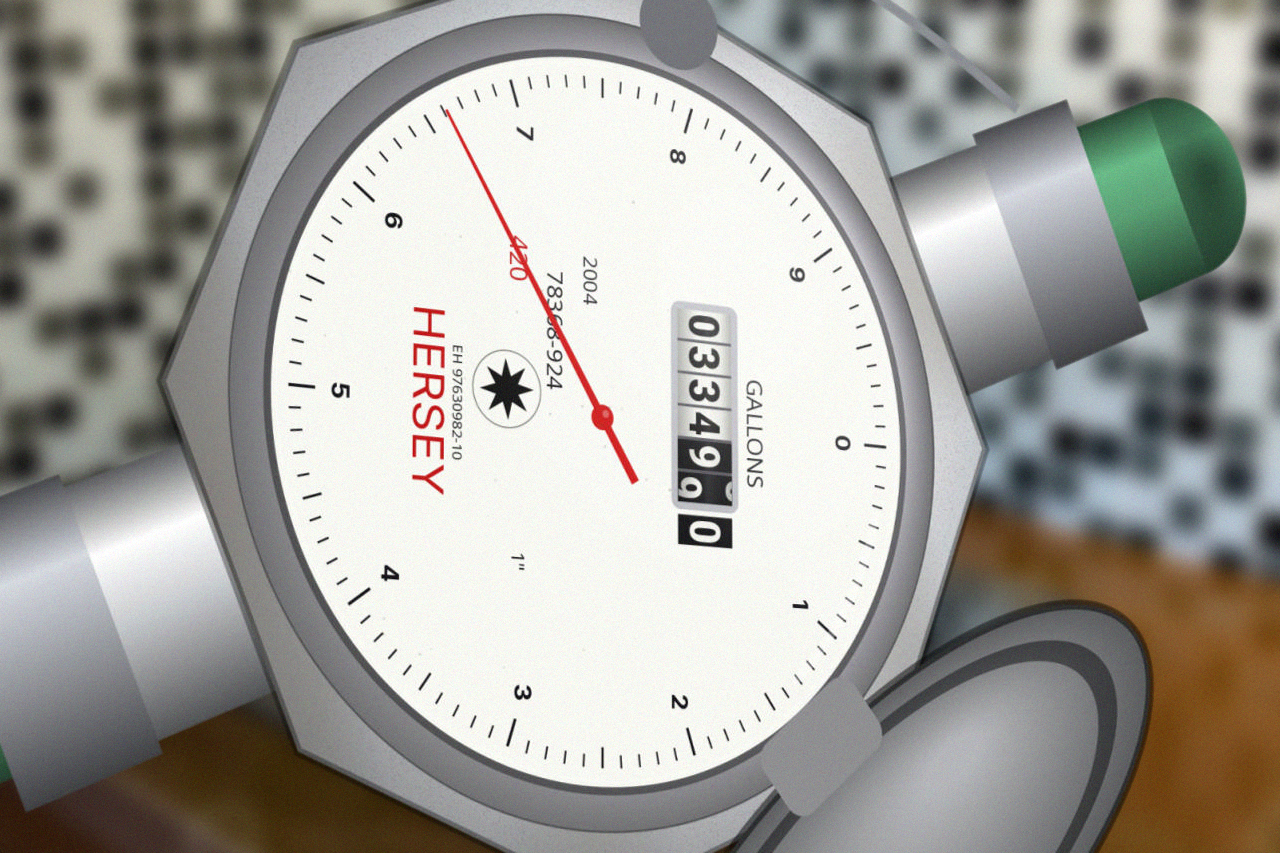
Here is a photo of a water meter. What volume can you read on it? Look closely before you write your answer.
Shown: 334986.6 gal
